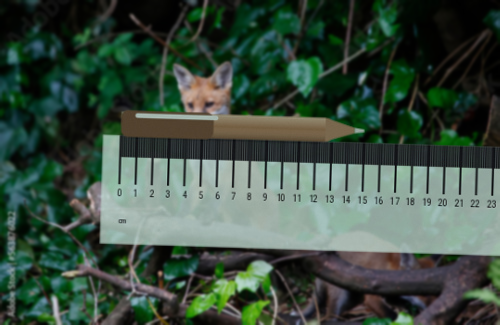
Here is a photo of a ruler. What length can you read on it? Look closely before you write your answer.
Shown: 15 cm
